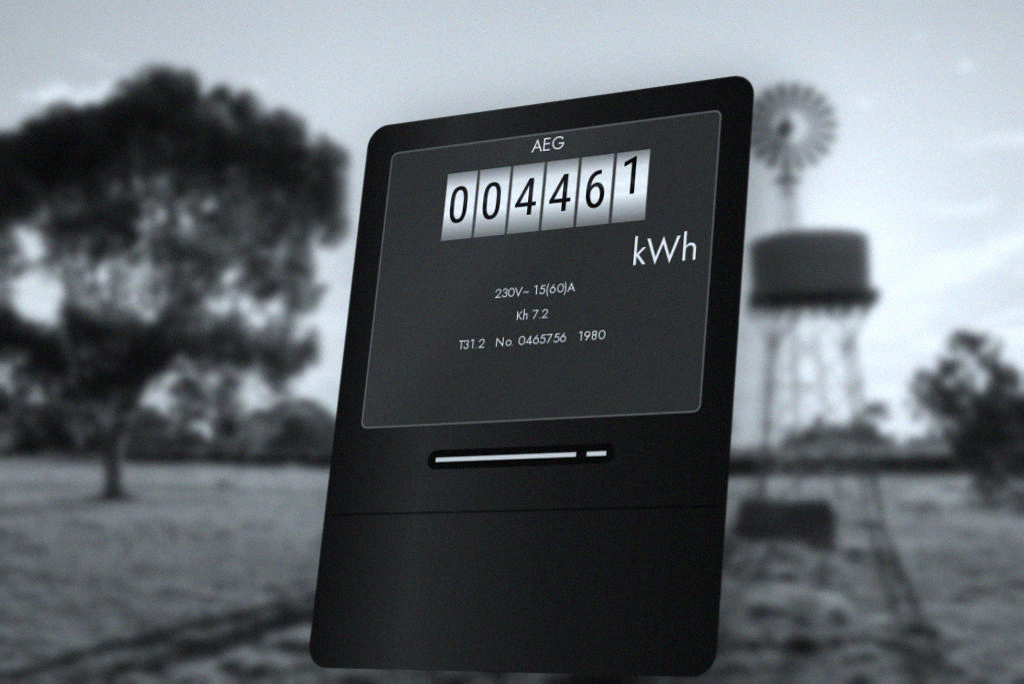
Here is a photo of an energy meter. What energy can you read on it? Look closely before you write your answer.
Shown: 4461 kWh
